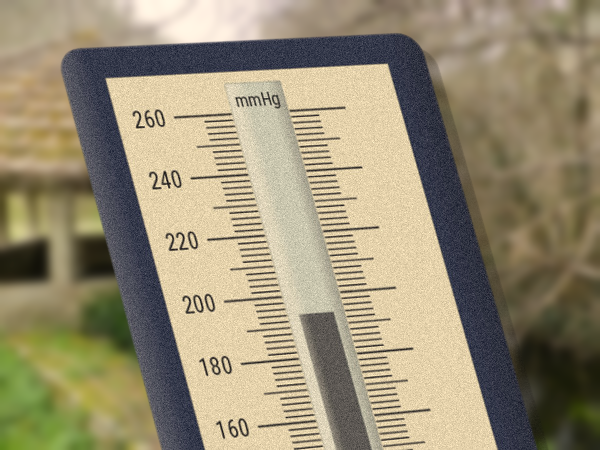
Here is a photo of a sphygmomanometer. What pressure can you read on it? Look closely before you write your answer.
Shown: 194 mmHg
